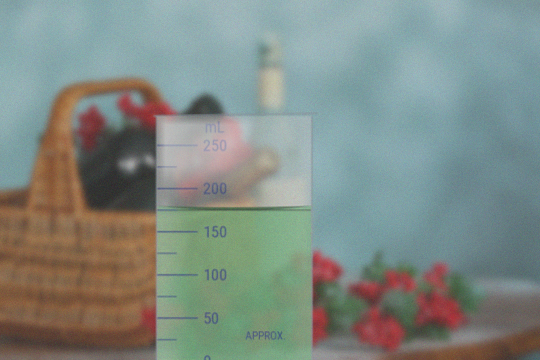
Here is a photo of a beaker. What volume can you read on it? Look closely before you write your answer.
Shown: 175 mL
